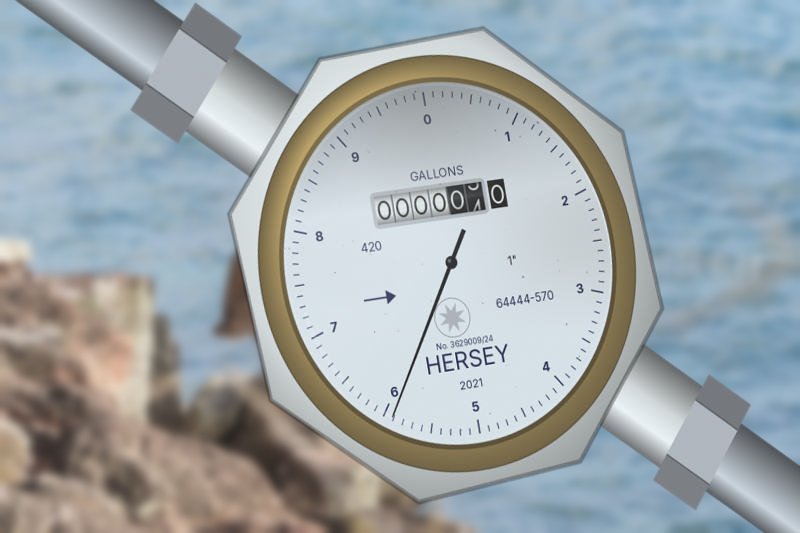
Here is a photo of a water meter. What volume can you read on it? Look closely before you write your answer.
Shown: 35.9 gal
